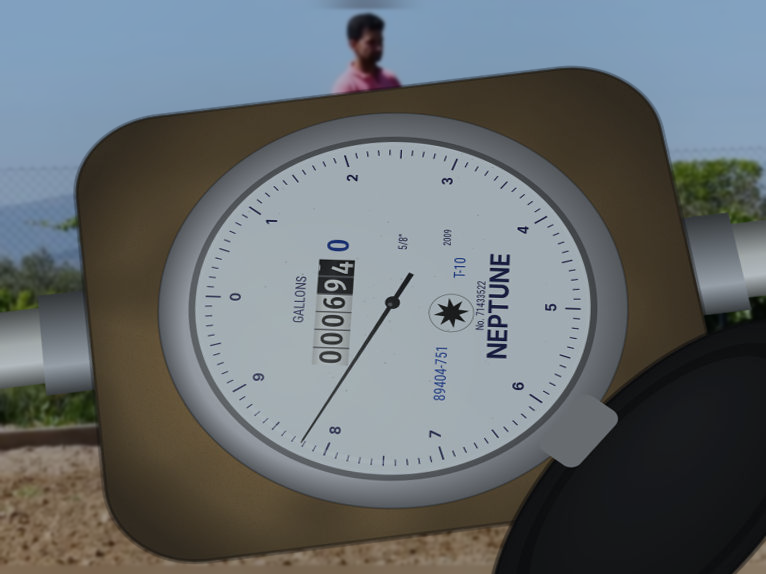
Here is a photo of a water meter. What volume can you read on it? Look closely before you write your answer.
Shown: 6938.2 gal
